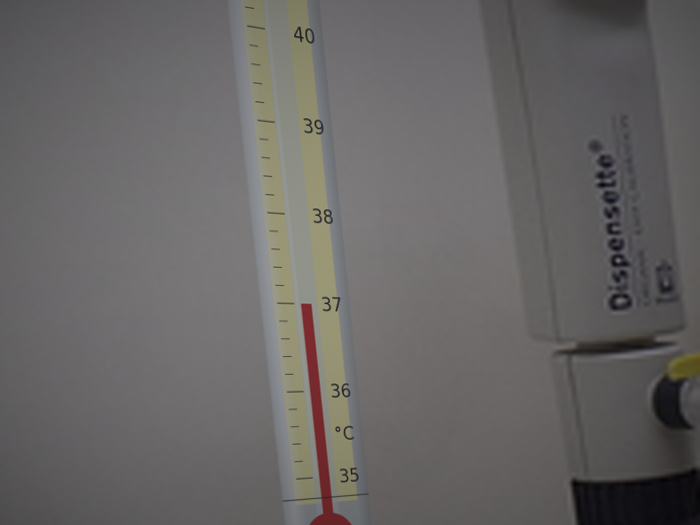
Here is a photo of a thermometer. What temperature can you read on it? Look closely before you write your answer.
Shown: 37 °C
